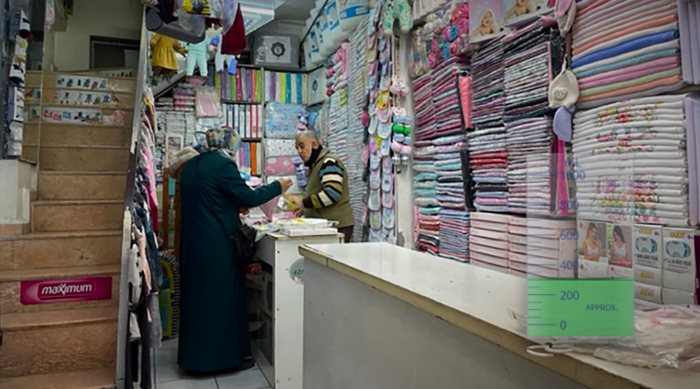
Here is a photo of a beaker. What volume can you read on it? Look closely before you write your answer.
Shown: 300 mL
